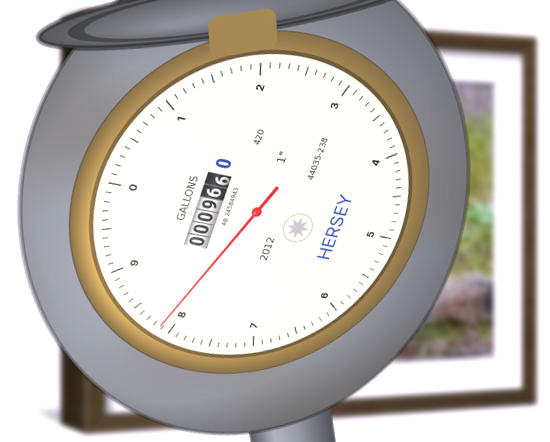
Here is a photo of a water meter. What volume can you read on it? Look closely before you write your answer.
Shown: 9658.1 gal
